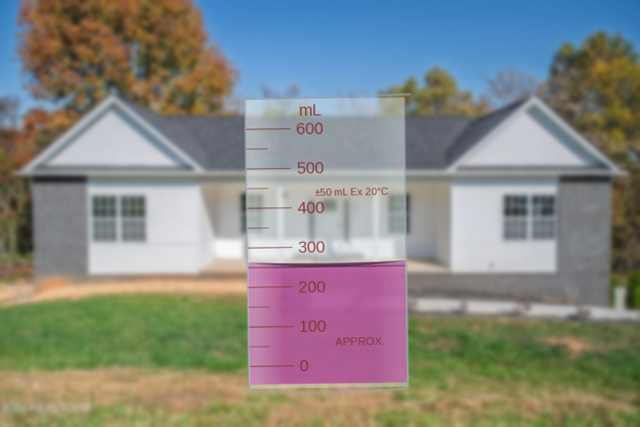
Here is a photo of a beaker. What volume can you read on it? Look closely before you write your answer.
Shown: 250 mL
